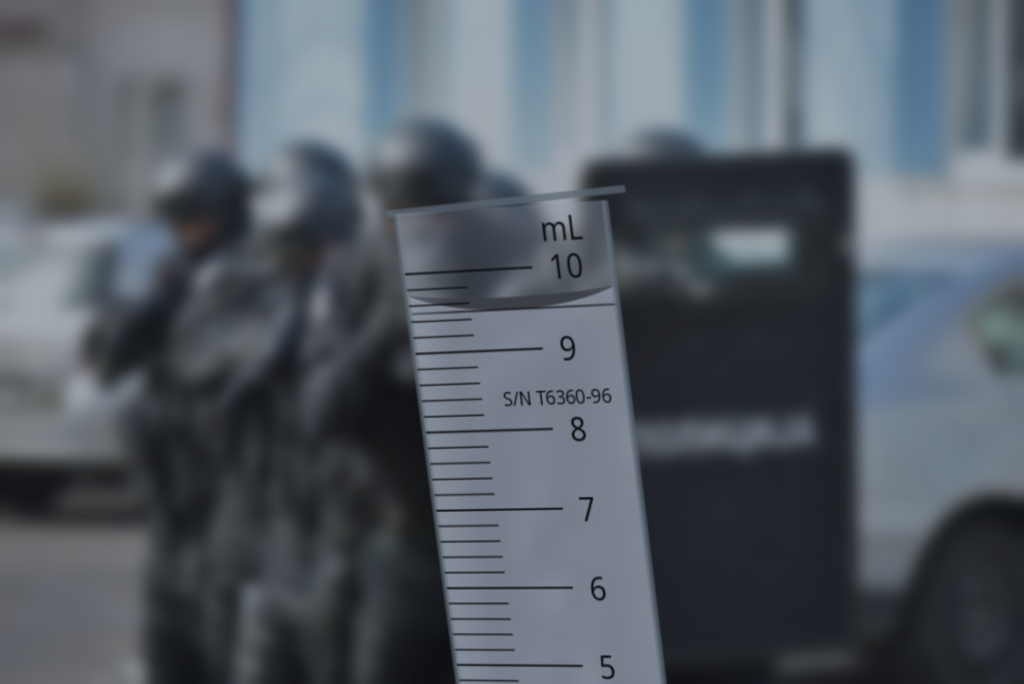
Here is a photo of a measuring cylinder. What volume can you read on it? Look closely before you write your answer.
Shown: 9.5 mL
